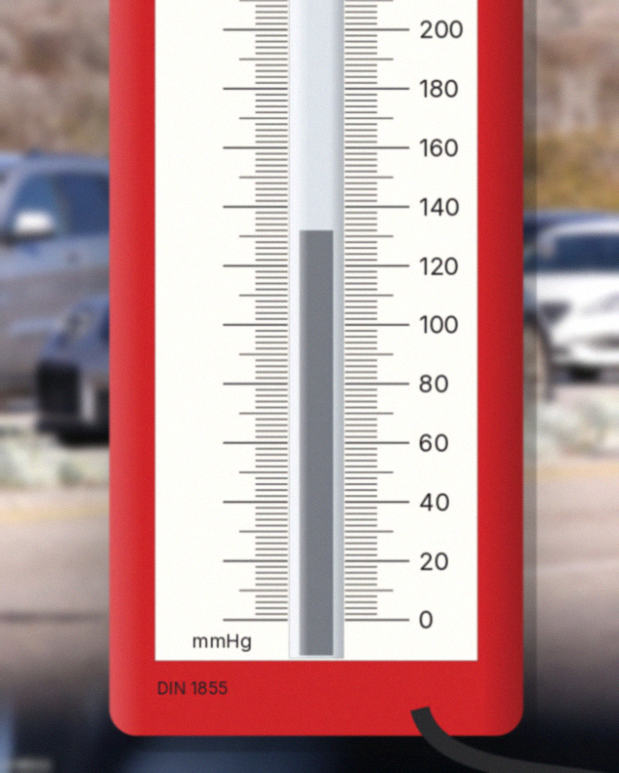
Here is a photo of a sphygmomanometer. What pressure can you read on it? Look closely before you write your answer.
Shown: 132 mmHg
